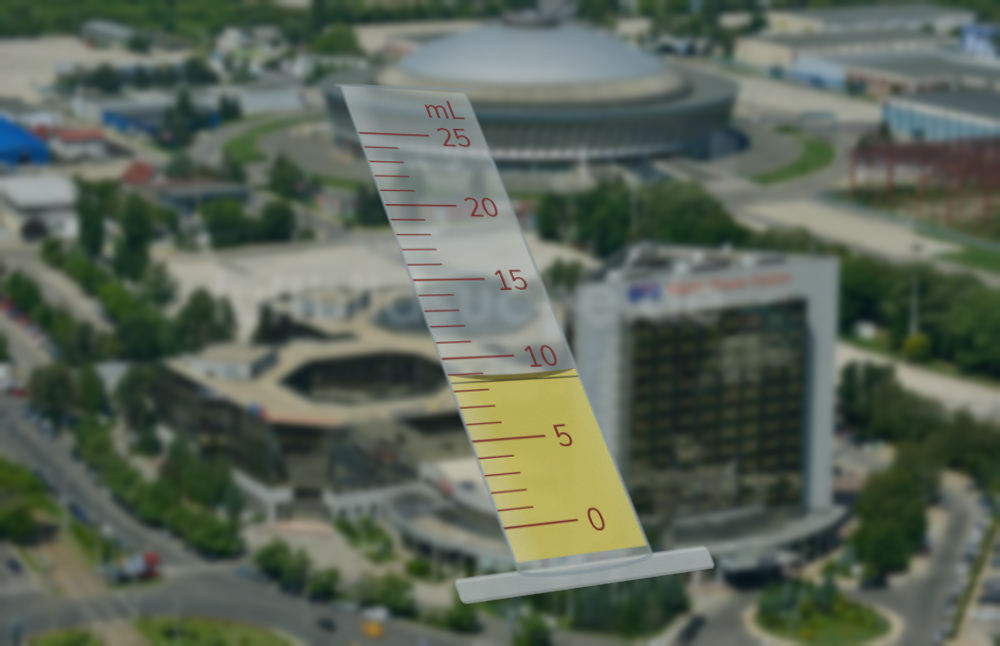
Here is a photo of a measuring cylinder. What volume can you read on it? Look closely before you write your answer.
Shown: 8.5 mL
